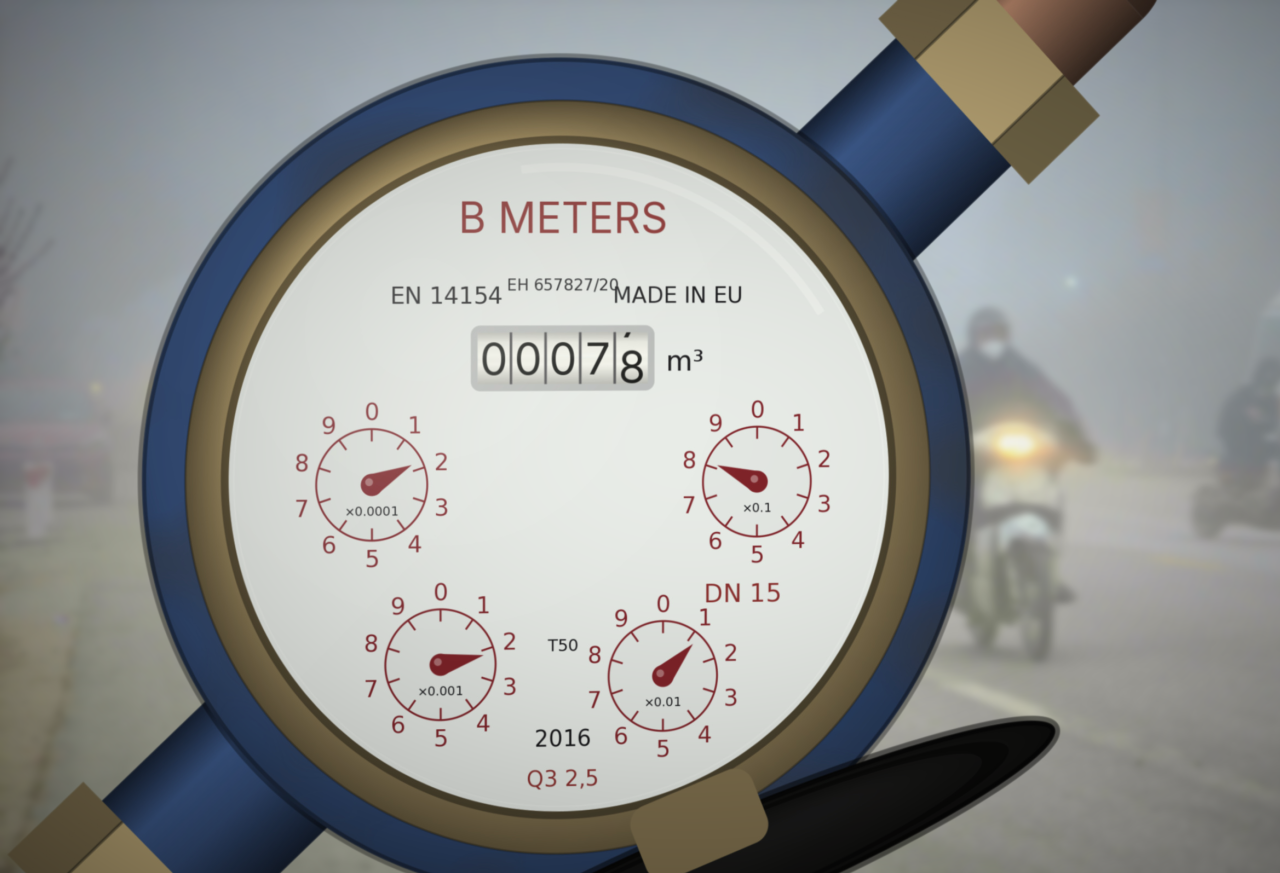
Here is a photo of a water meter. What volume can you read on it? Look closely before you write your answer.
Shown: 77.8121 m³
